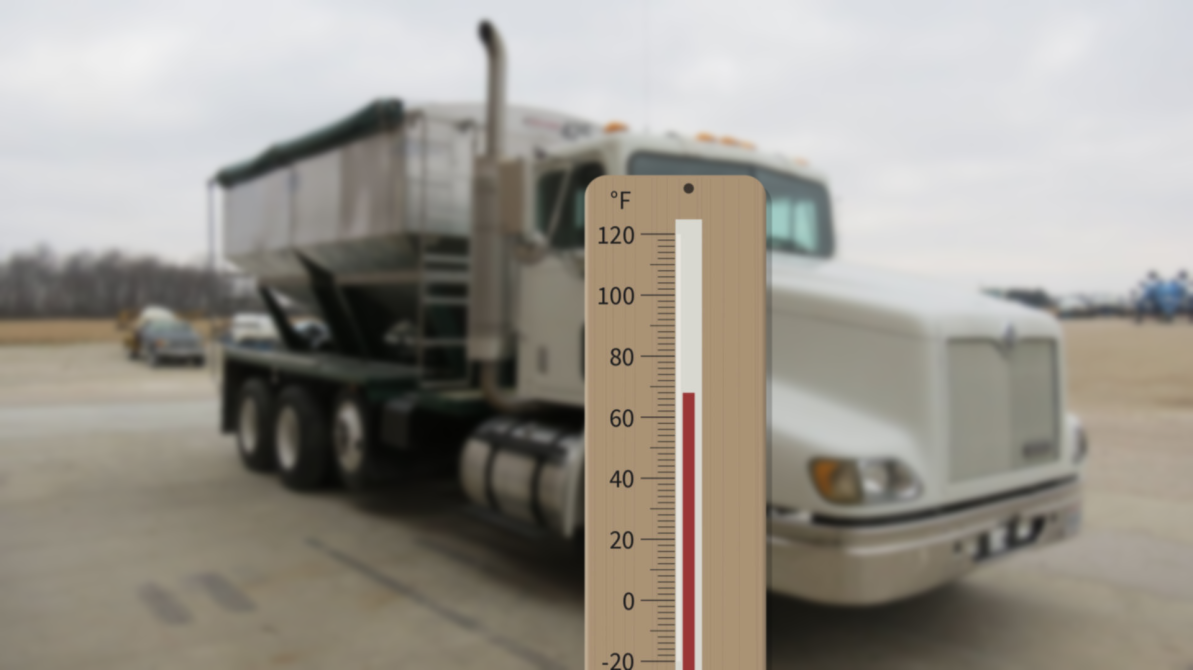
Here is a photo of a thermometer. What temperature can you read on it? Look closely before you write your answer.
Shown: 68 °F
